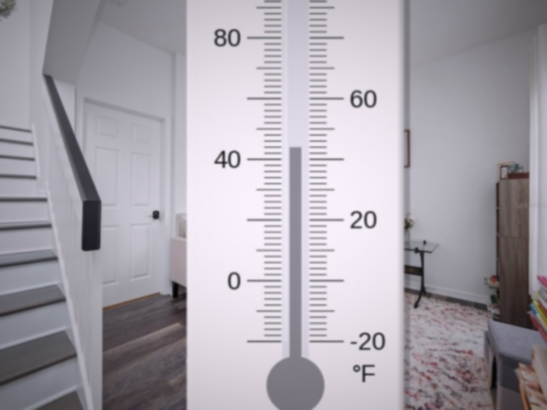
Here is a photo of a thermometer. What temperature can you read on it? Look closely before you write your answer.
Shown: 44 °F
